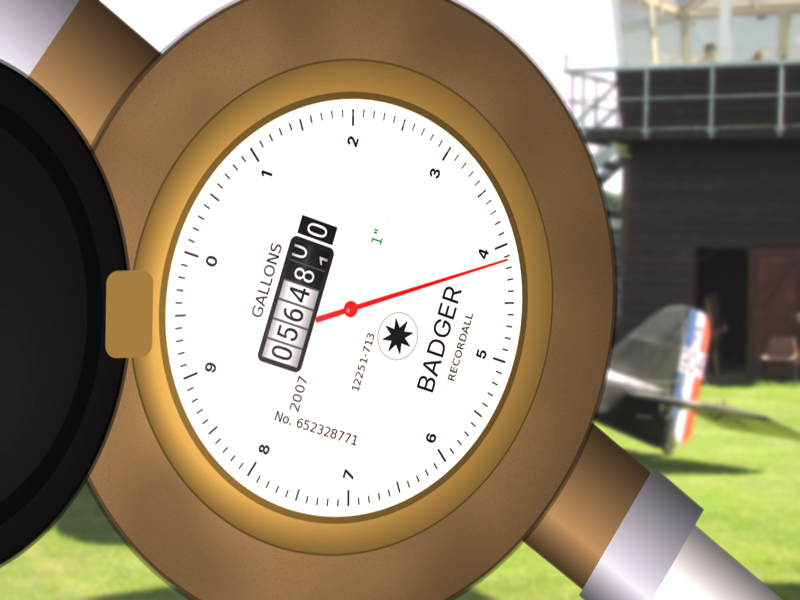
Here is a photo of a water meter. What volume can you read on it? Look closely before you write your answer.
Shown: 564804.1 gal
